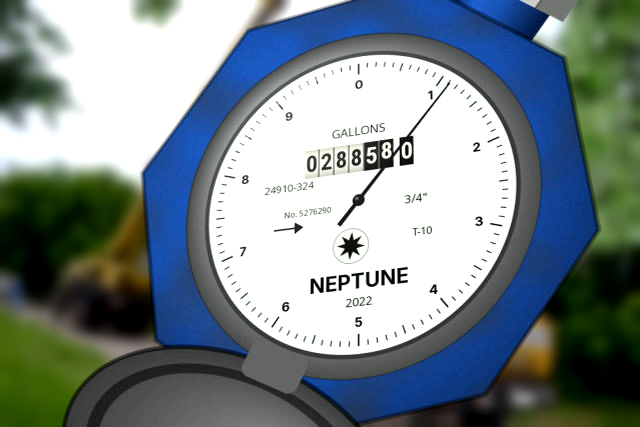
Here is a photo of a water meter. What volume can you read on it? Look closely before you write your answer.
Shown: 288581.1 gal
